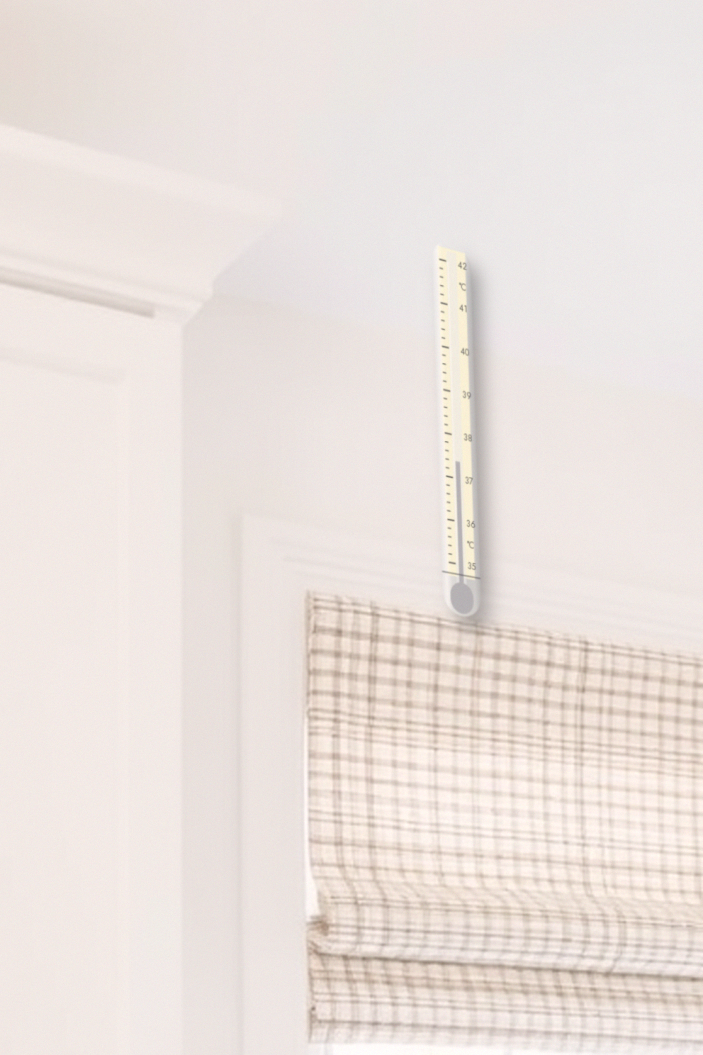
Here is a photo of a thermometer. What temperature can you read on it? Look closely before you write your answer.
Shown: 37.4 °C
